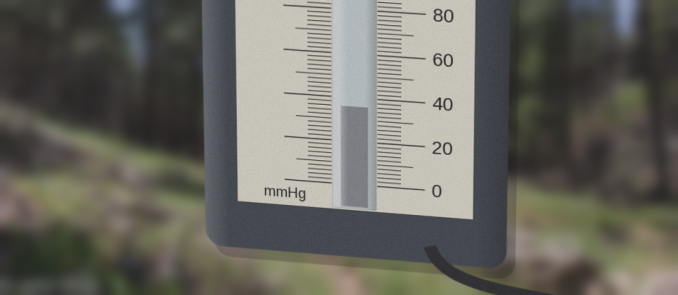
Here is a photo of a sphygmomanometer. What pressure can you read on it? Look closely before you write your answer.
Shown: 36 mmHg
